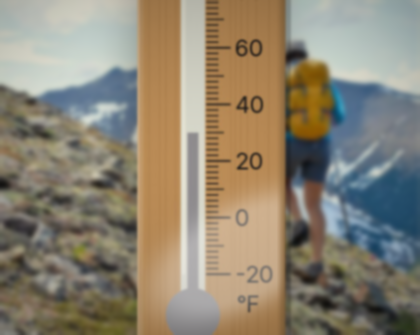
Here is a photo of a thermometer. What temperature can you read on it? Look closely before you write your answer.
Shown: 30 °F
